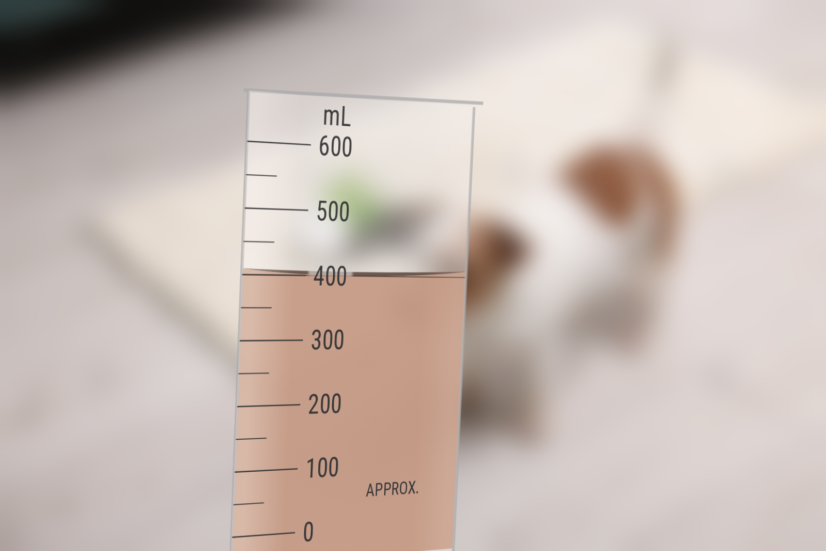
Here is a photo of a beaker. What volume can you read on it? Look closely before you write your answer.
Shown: 400 mL
